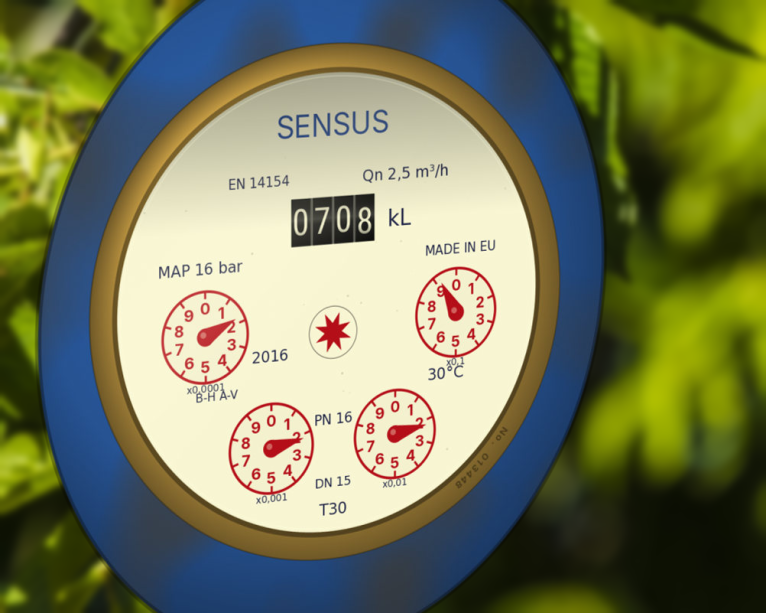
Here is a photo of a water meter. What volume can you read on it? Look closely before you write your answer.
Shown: 707.9221 kL
